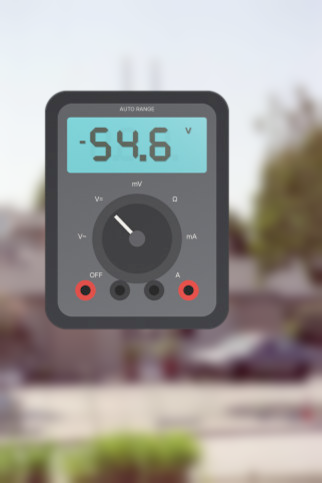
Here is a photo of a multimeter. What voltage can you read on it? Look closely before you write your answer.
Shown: -54.6 V
